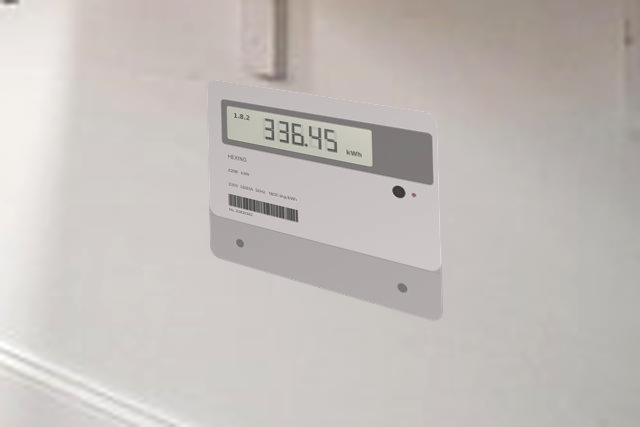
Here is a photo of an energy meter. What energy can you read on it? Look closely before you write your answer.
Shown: 336.45 kWh
